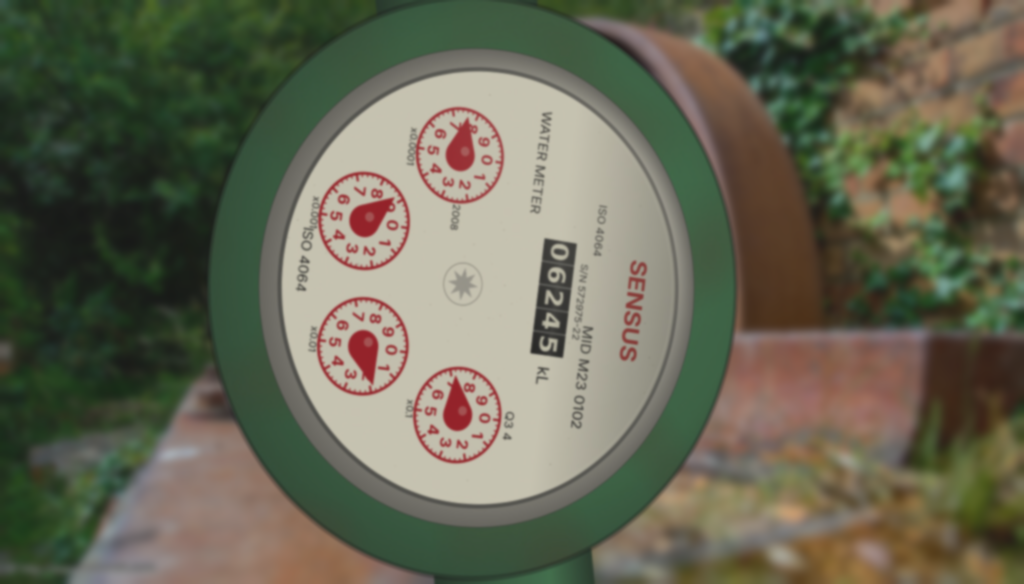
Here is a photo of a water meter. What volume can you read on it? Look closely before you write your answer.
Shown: 6245.7187 kL
